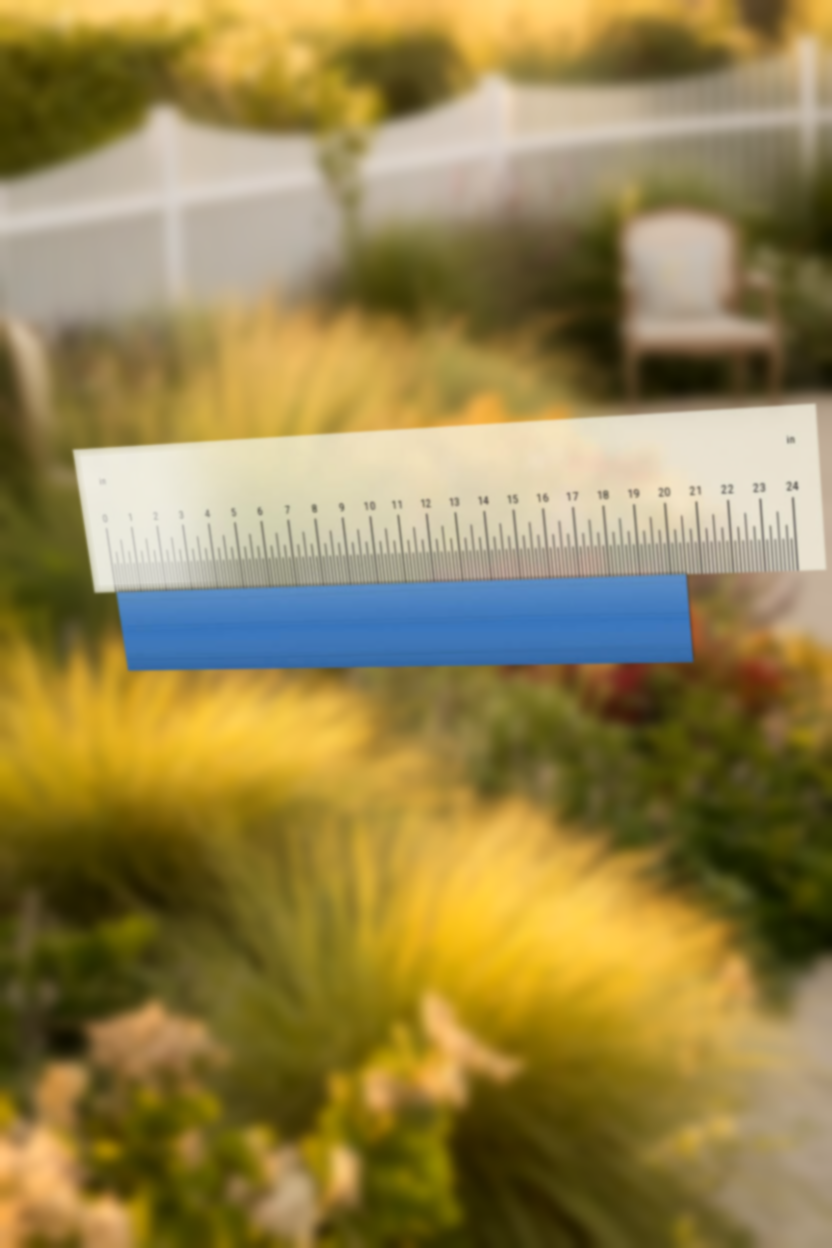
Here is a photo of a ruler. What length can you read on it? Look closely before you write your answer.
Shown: 20.5 in
